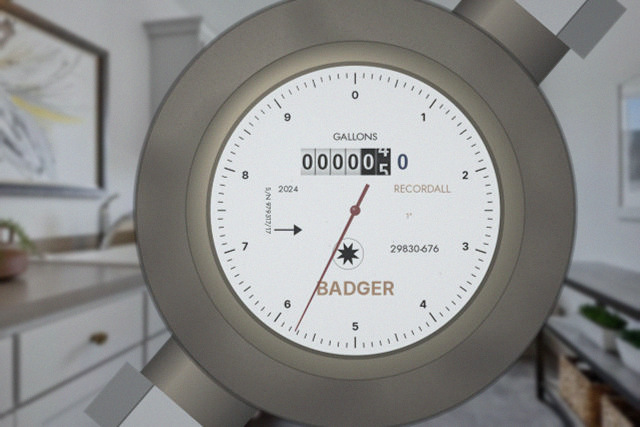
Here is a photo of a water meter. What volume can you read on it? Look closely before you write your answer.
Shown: 45.7 gal
